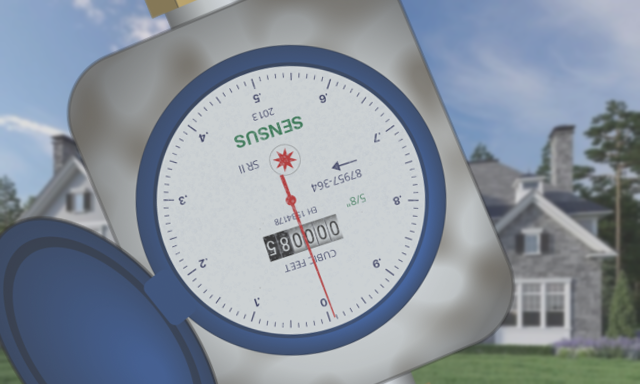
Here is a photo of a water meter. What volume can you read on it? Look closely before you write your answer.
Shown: 84.99 ft³
